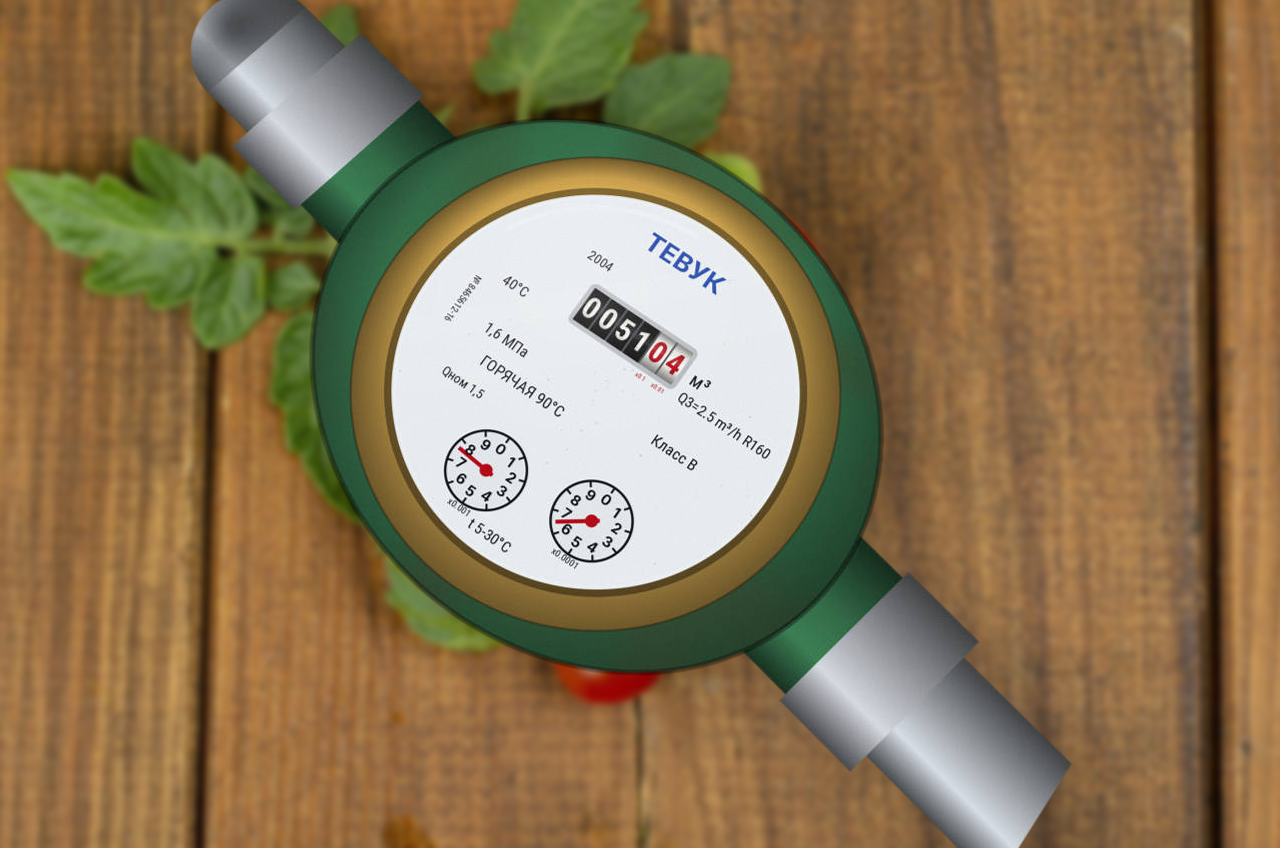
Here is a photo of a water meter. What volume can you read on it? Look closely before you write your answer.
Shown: 51.0476 m³
